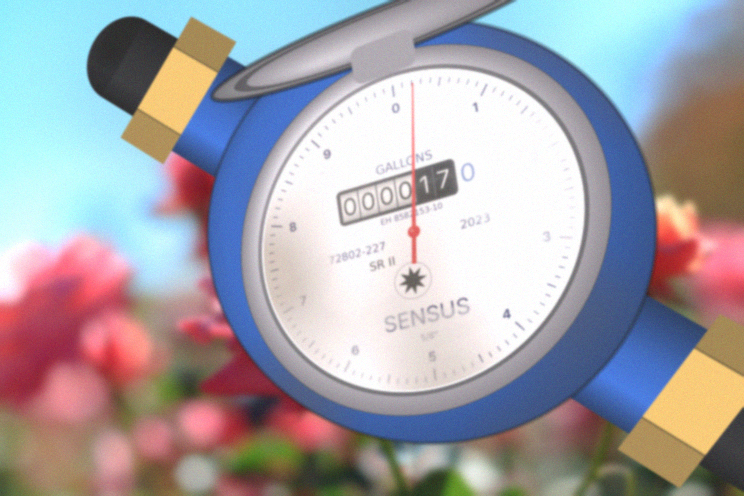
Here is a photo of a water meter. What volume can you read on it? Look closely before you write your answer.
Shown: 170.2 gal
